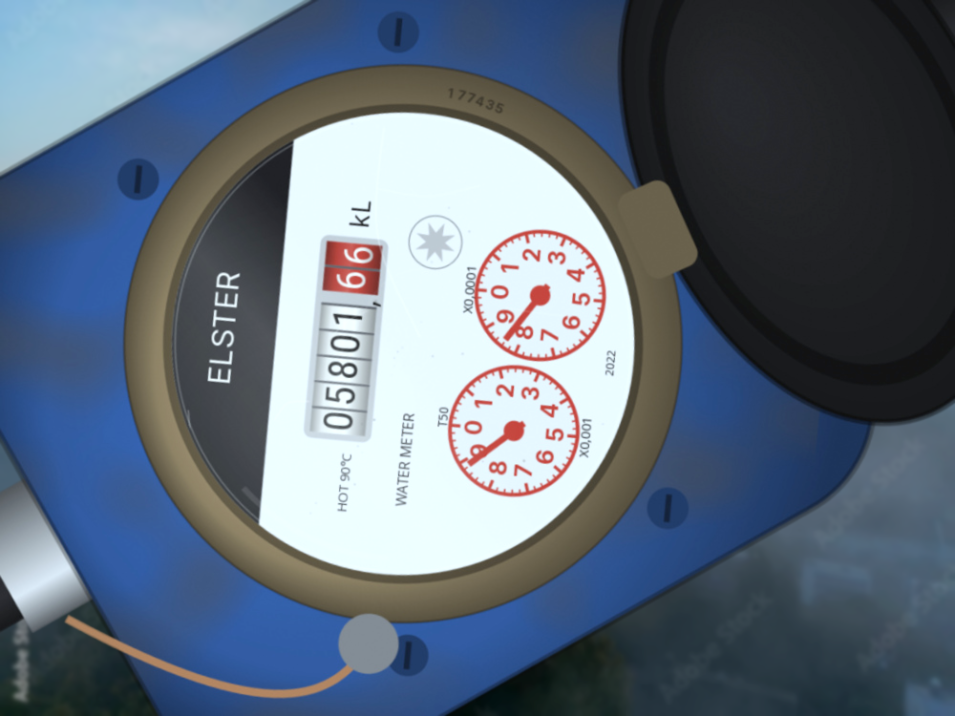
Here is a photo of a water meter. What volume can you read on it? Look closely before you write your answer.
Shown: 5801.6588 kL
